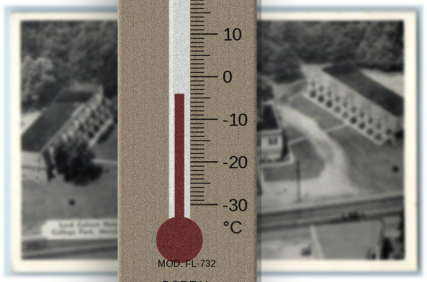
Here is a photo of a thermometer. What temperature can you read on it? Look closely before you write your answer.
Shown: -4 °C
